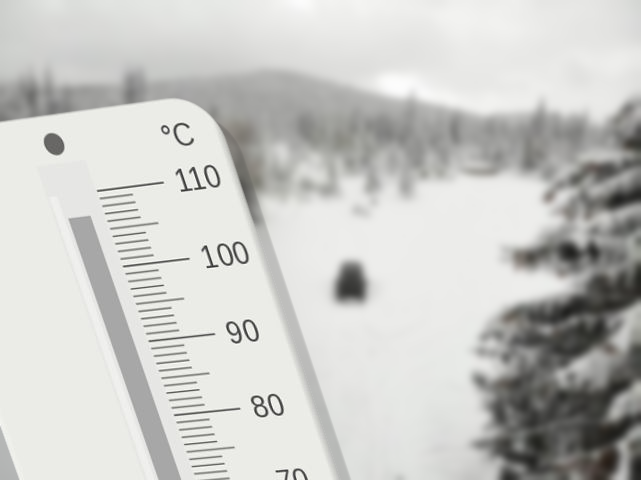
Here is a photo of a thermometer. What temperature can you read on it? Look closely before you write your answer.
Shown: 107 °C
